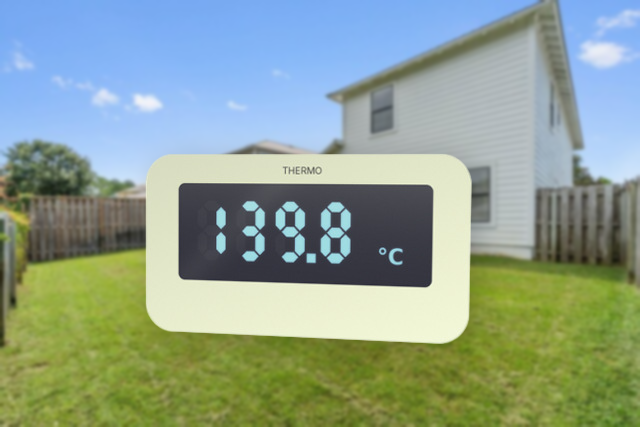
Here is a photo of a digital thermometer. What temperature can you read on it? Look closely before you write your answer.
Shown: 139.8 °C
